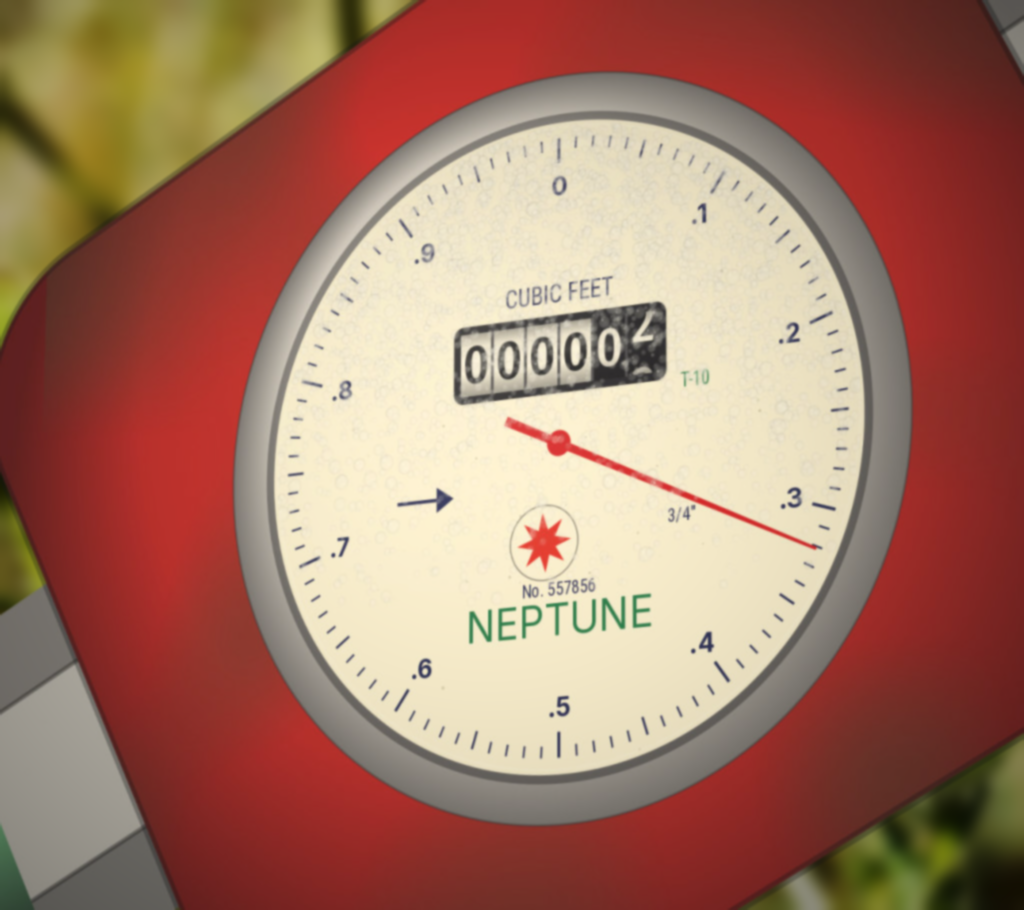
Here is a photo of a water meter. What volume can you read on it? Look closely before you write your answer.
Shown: 2.32 ft³
